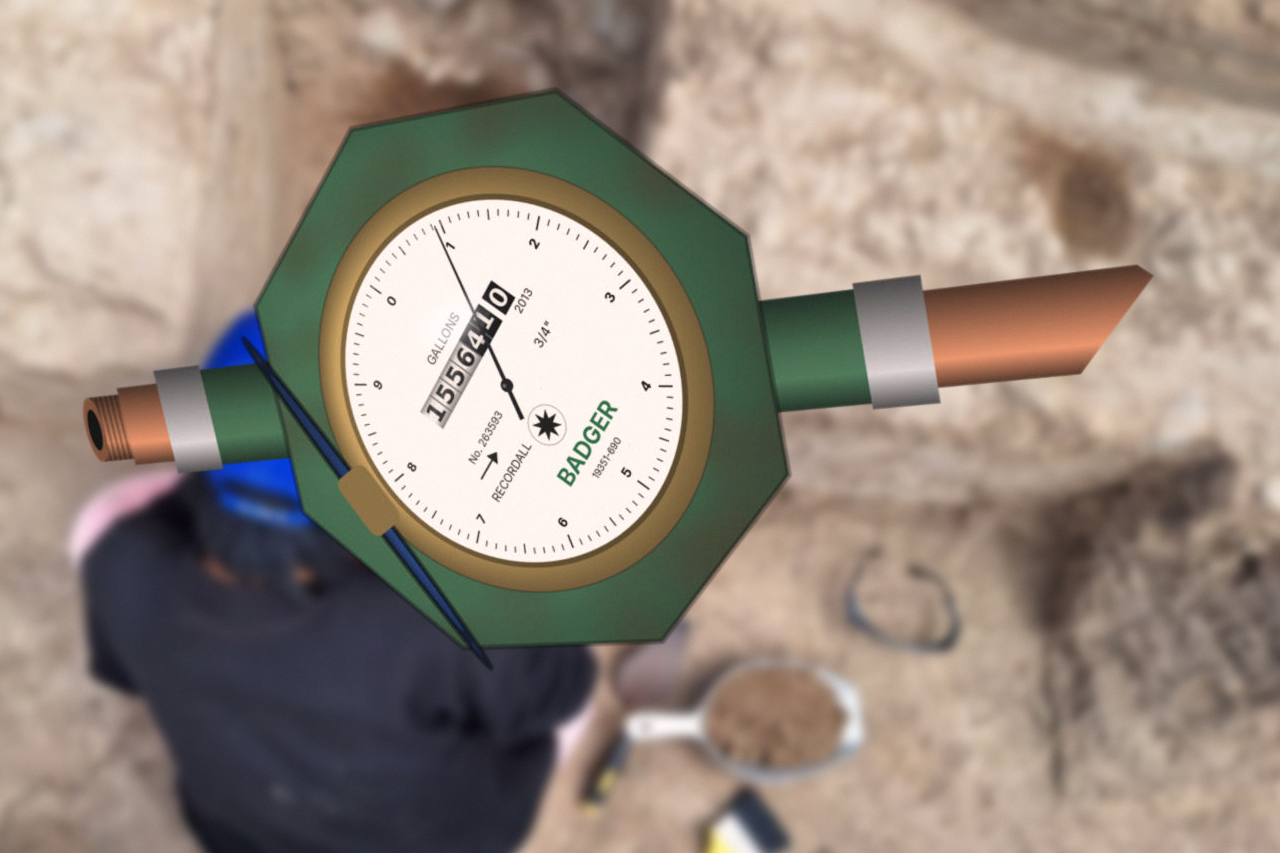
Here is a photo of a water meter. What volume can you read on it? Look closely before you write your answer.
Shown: 1556410.9 gal
